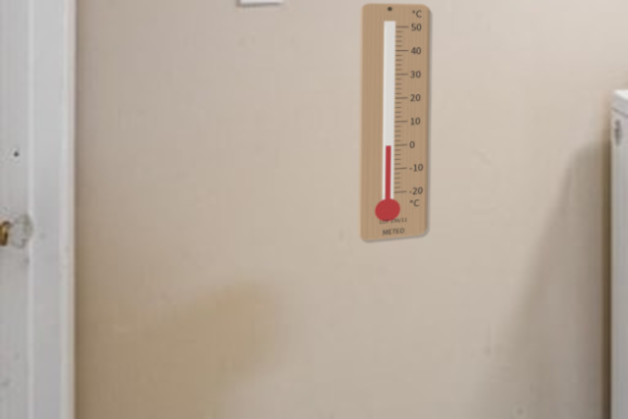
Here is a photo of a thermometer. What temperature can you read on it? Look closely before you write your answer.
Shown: 0 °C
